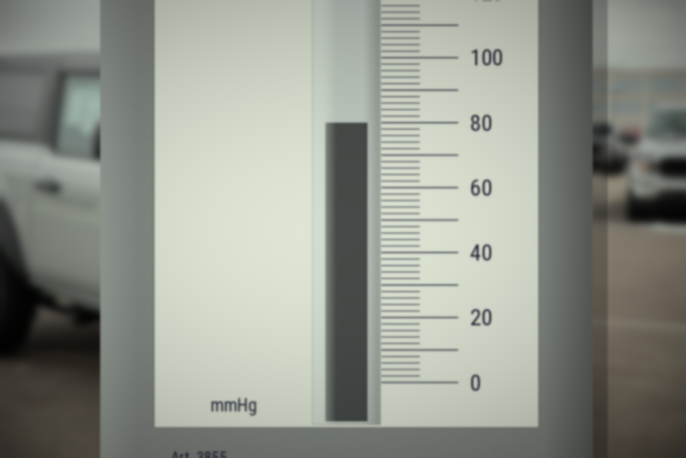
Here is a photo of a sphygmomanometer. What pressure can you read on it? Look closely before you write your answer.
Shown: 80 mmHg
